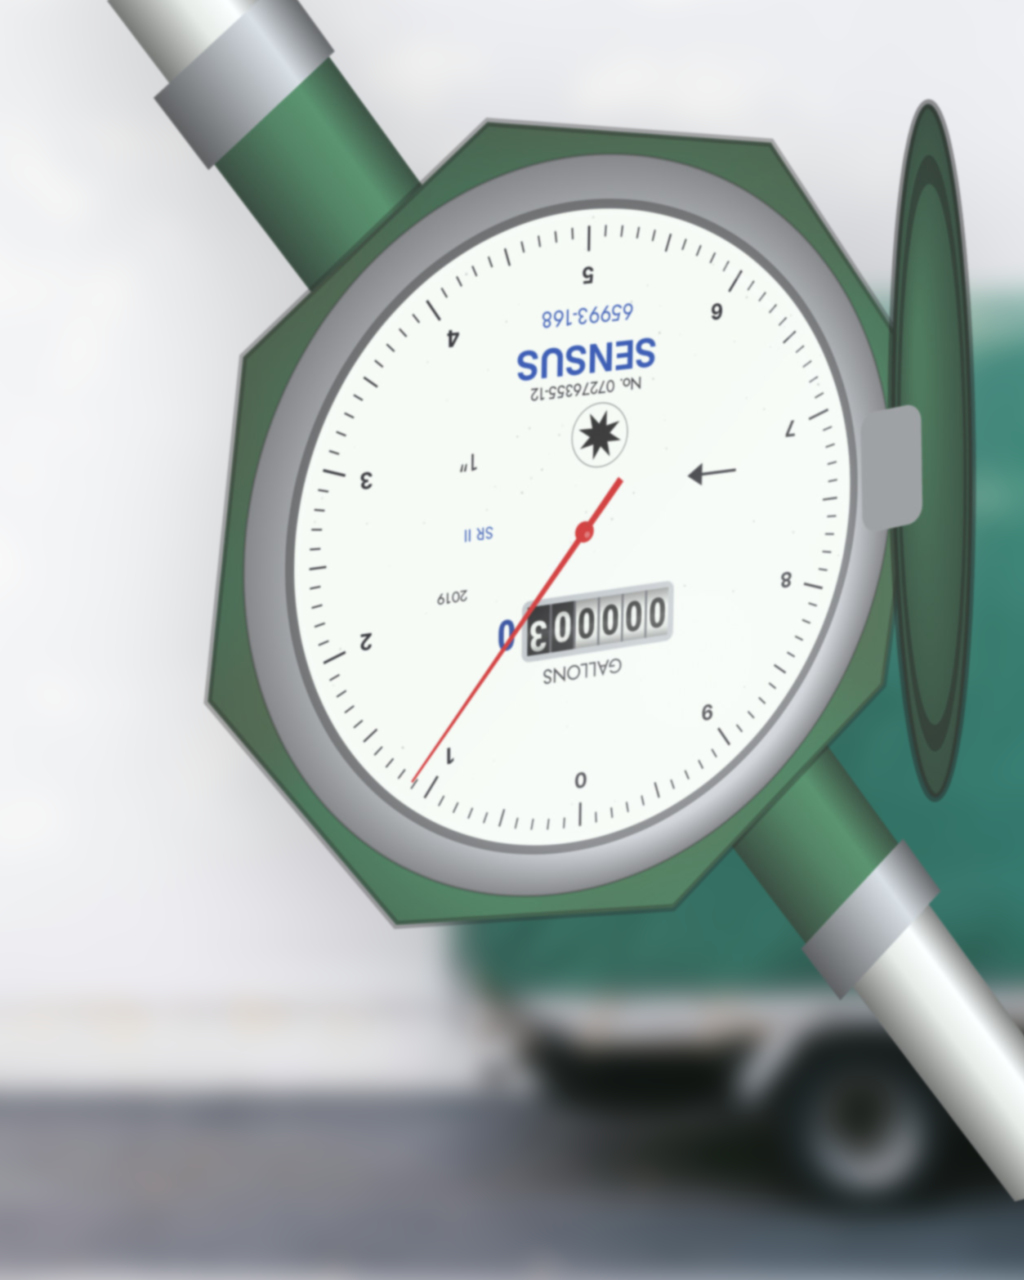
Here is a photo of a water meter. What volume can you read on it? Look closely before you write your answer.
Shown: 31.1 gal
